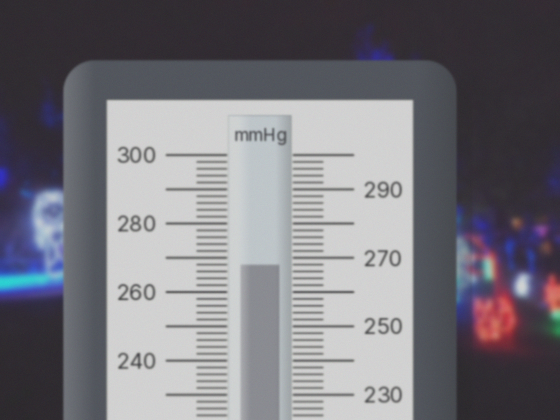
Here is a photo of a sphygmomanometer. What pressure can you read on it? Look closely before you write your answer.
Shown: 268 mmHg
